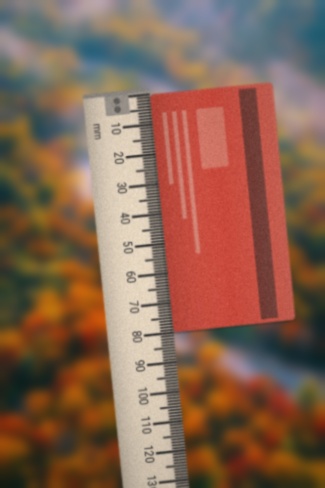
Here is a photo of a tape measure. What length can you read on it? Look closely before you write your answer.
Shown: 80 mm
